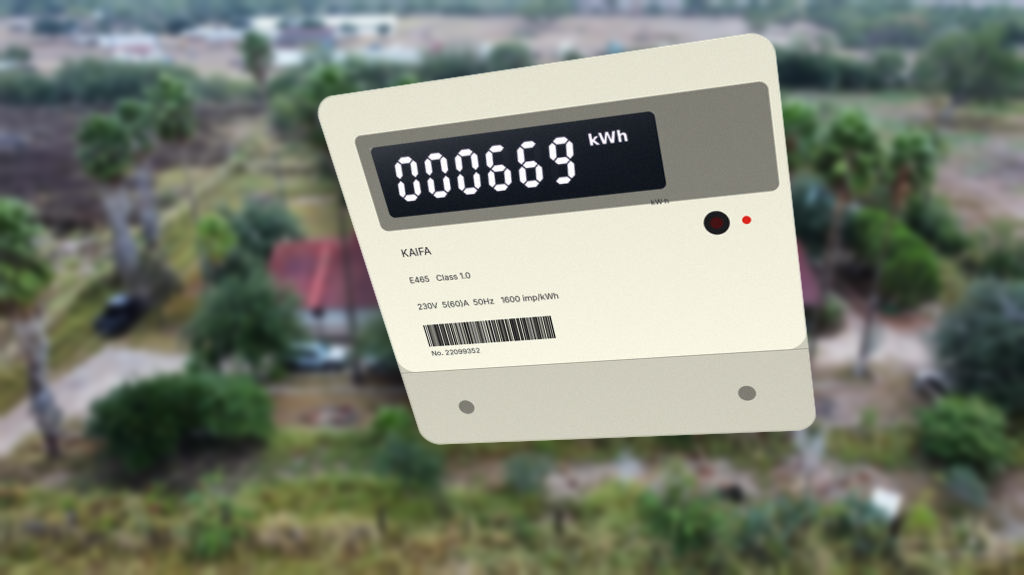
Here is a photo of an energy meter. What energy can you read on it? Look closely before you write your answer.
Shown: 669 kWh
